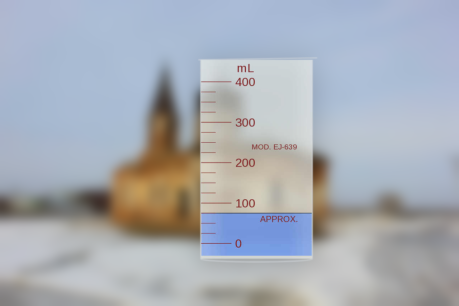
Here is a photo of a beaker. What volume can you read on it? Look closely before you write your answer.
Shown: 75 mL
